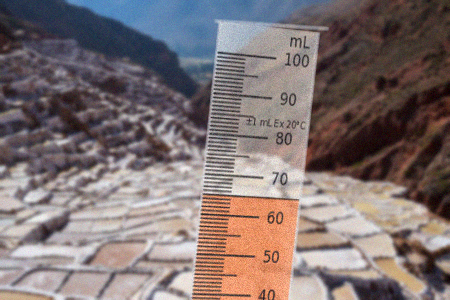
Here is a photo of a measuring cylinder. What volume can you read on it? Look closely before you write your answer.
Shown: 65 mL
